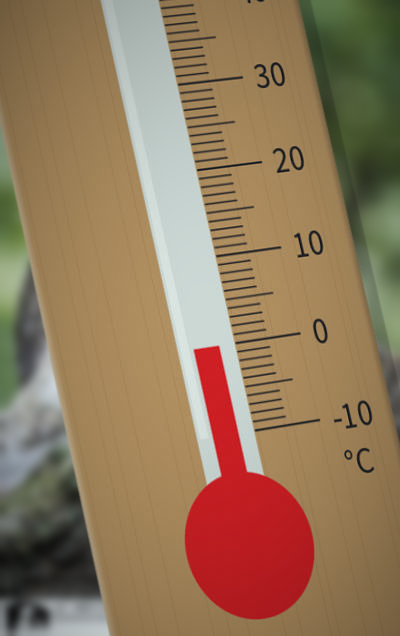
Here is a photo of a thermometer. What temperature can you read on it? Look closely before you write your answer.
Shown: 0 °C
